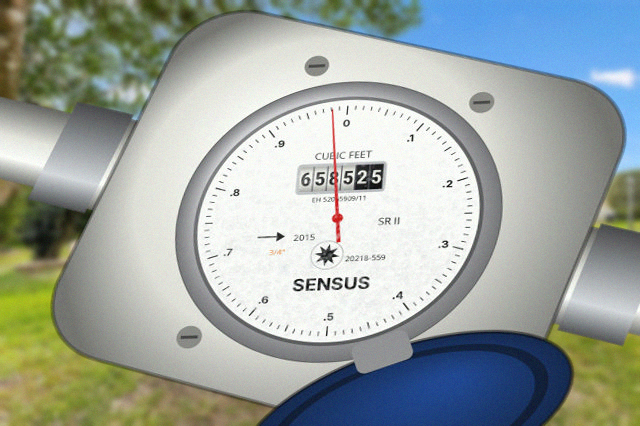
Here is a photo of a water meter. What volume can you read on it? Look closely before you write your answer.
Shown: 658524.98 ft³
